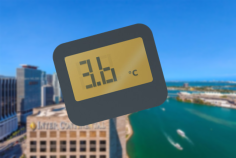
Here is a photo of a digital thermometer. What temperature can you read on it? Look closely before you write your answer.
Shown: 3.6 °C
